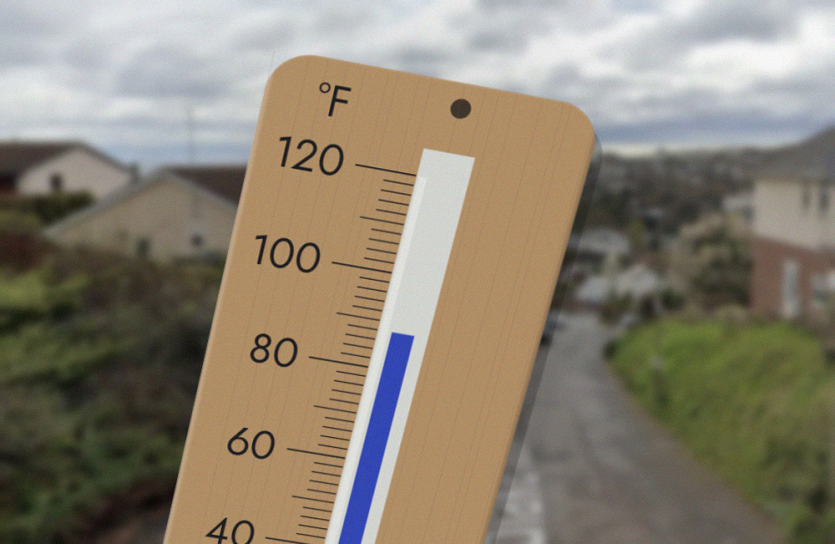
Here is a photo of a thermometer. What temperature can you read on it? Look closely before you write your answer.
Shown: 88 °F
